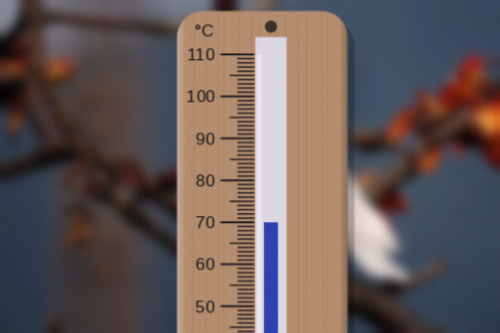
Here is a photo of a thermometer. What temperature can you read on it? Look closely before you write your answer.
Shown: 70 °C
